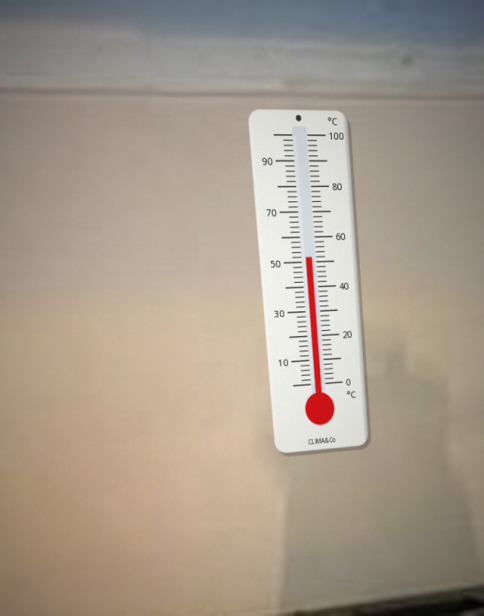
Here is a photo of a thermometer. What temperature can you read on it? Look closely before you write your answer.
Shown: 52 °C
